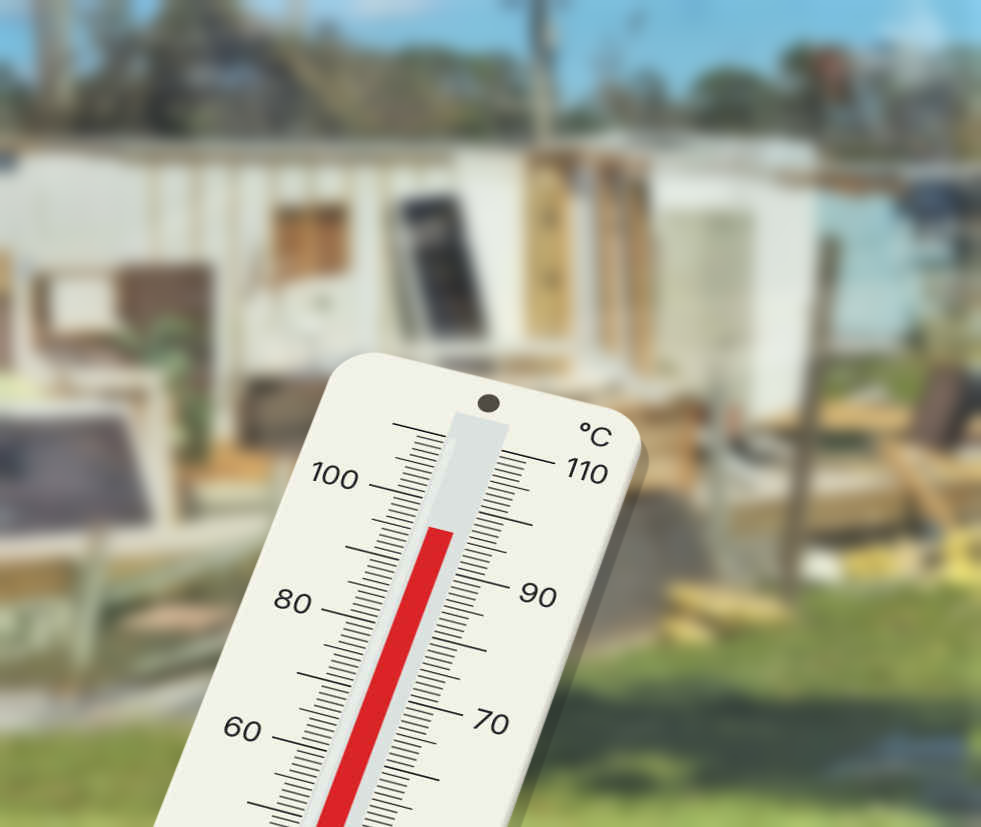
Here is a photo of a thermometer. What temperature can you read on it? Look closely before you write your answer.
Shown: 96 °C
